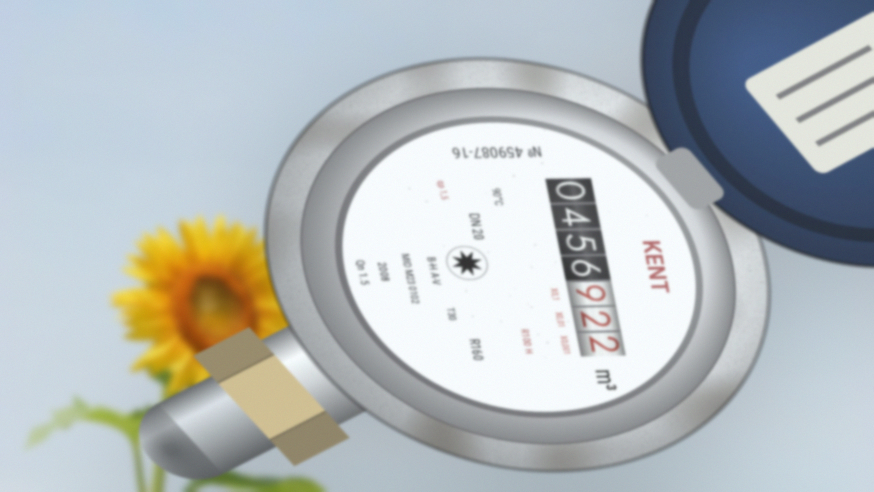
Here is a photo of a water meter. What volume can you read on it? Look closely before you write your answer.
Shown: 456.922 m³
